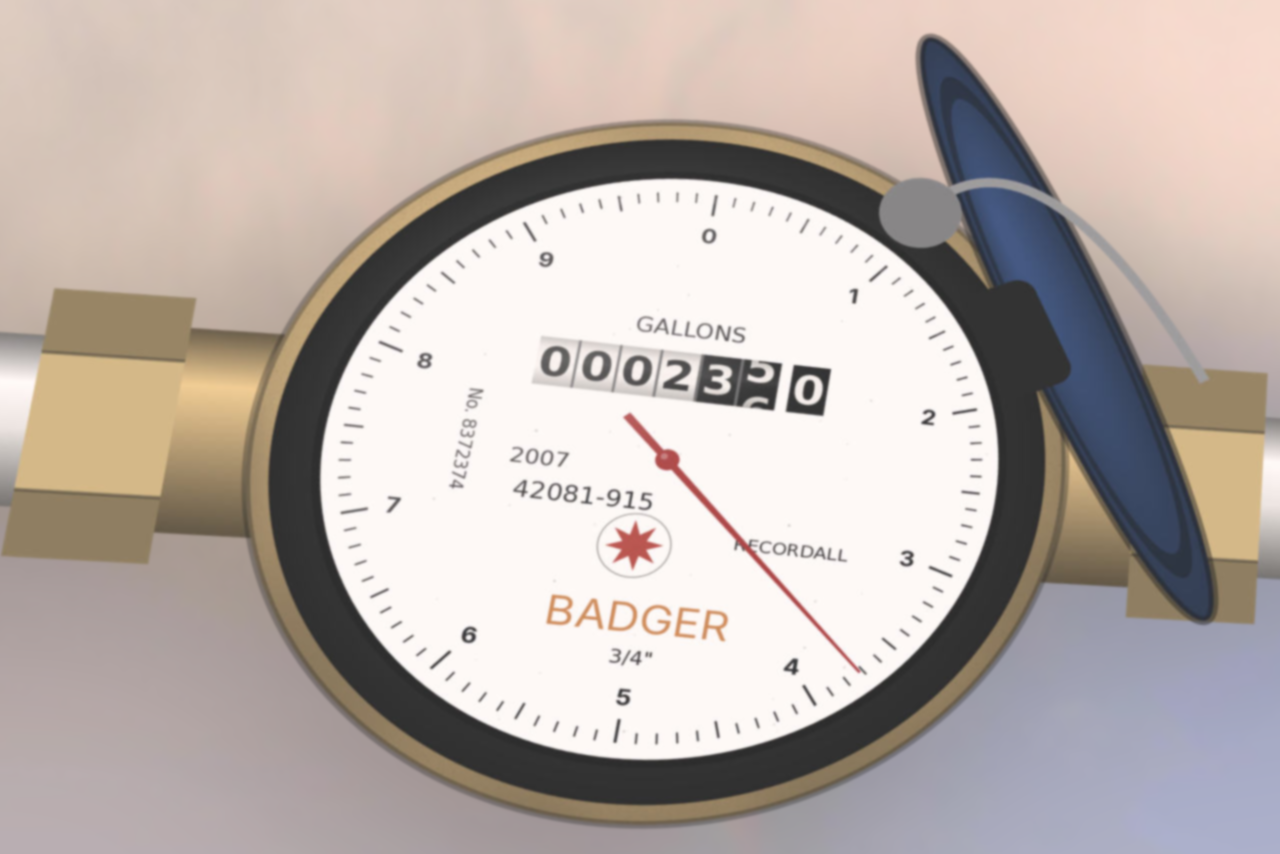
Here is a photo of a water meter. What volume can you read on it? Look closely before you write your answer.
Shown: 2353.7 gal
